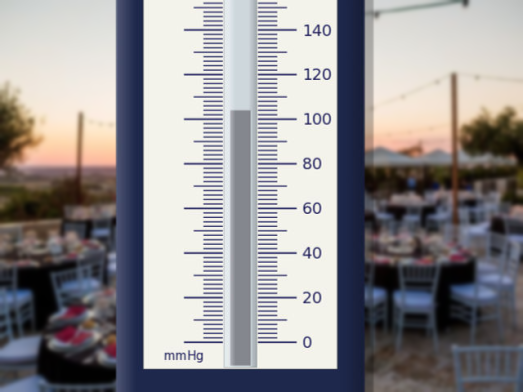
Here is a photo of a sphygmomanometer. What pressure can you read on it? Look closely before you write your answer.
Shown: 104 mmHg
